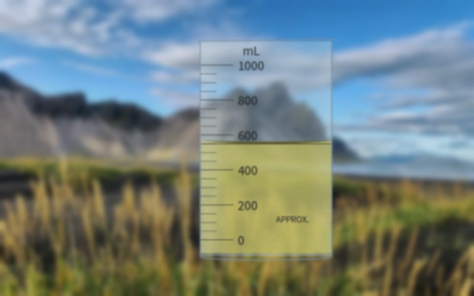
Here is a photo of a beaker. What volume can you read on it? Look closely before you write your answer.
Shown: 550 mL
